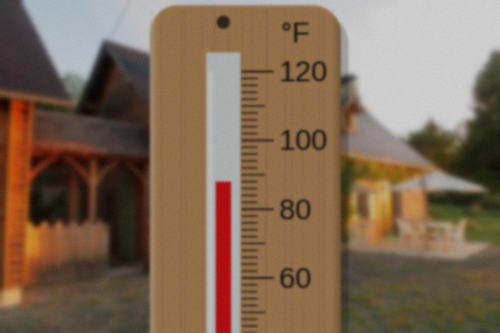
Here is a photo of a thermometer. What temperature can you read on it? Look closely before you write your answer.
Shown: 88 °F
